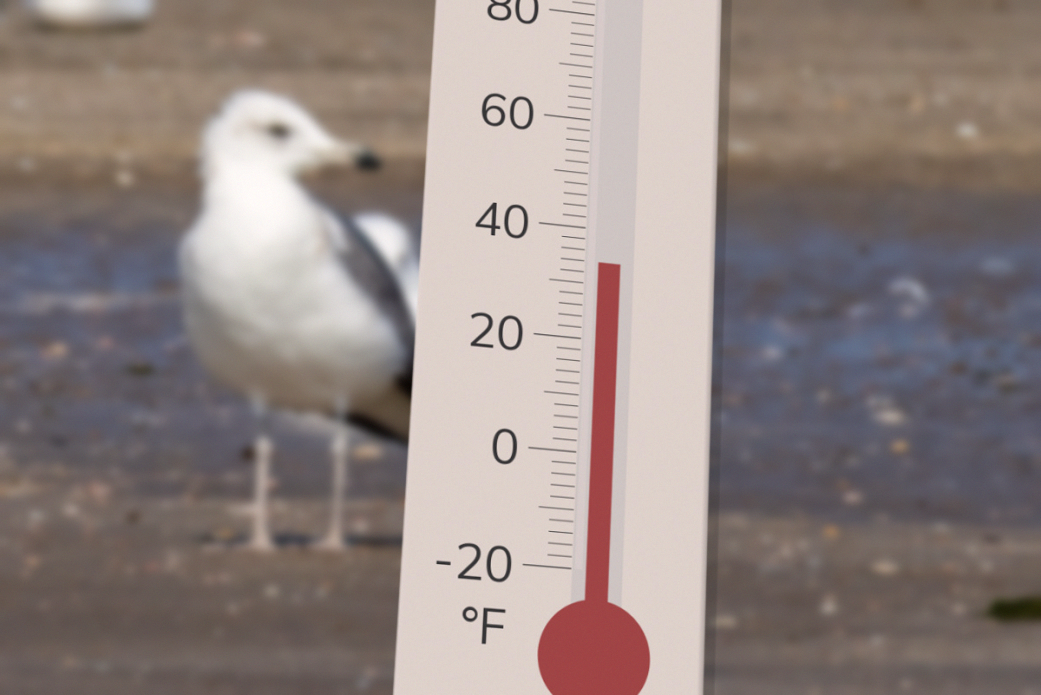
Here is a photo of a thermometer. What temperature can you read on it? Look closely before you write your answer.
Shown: 34 °F
